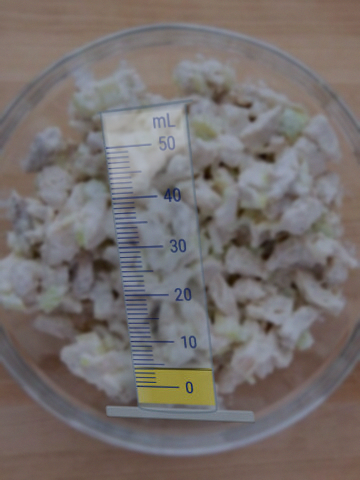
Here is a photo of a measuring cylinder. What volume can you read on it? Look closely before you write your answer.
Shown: 4 mL
